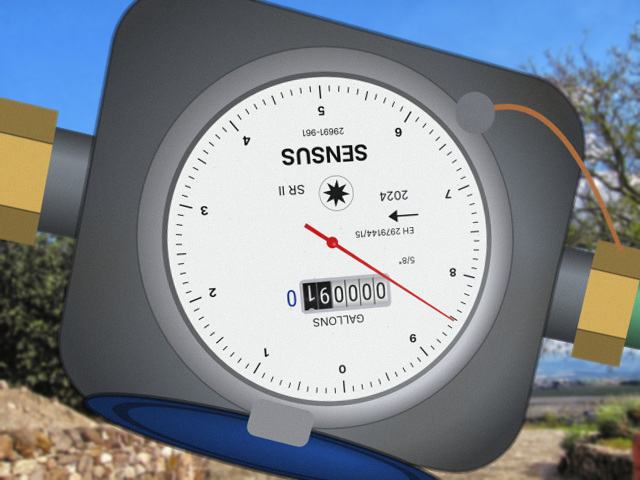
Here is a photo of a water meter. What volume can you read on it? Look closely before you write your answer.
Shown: 908.5 gal
